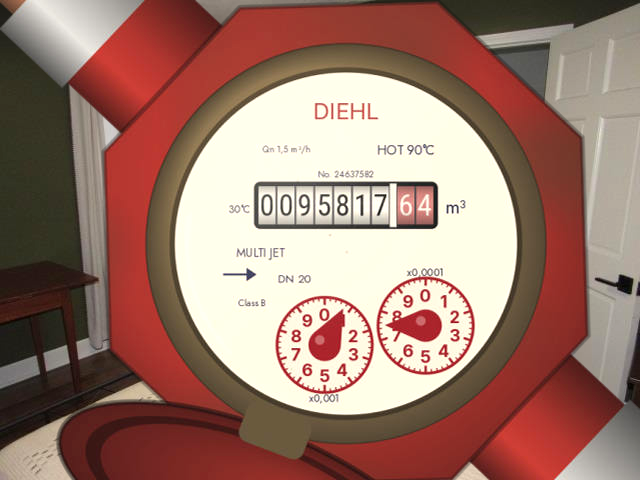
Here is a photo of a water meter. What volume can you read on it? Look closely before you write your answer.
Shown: 95817.6407 m³
